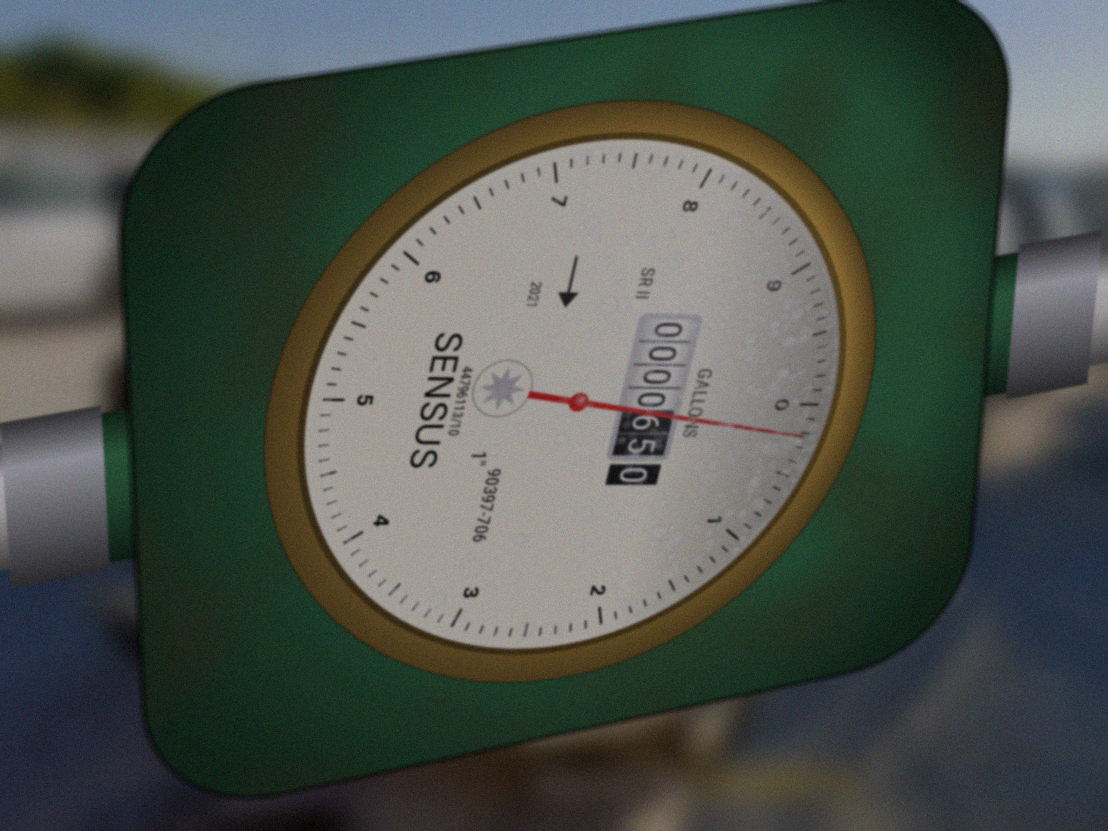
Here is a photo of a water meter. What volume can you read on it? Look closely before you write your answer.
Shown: 650.2 gal
